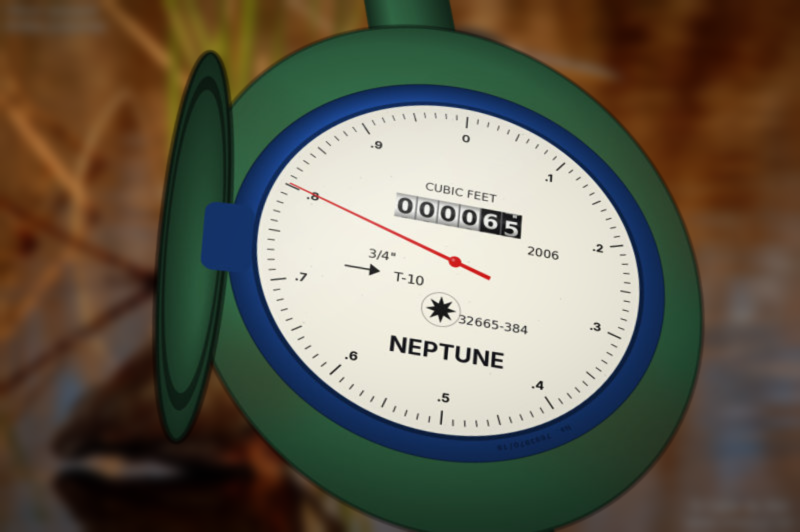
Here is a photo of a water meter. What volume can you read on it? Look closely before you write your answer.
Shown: 64.80 ft³
